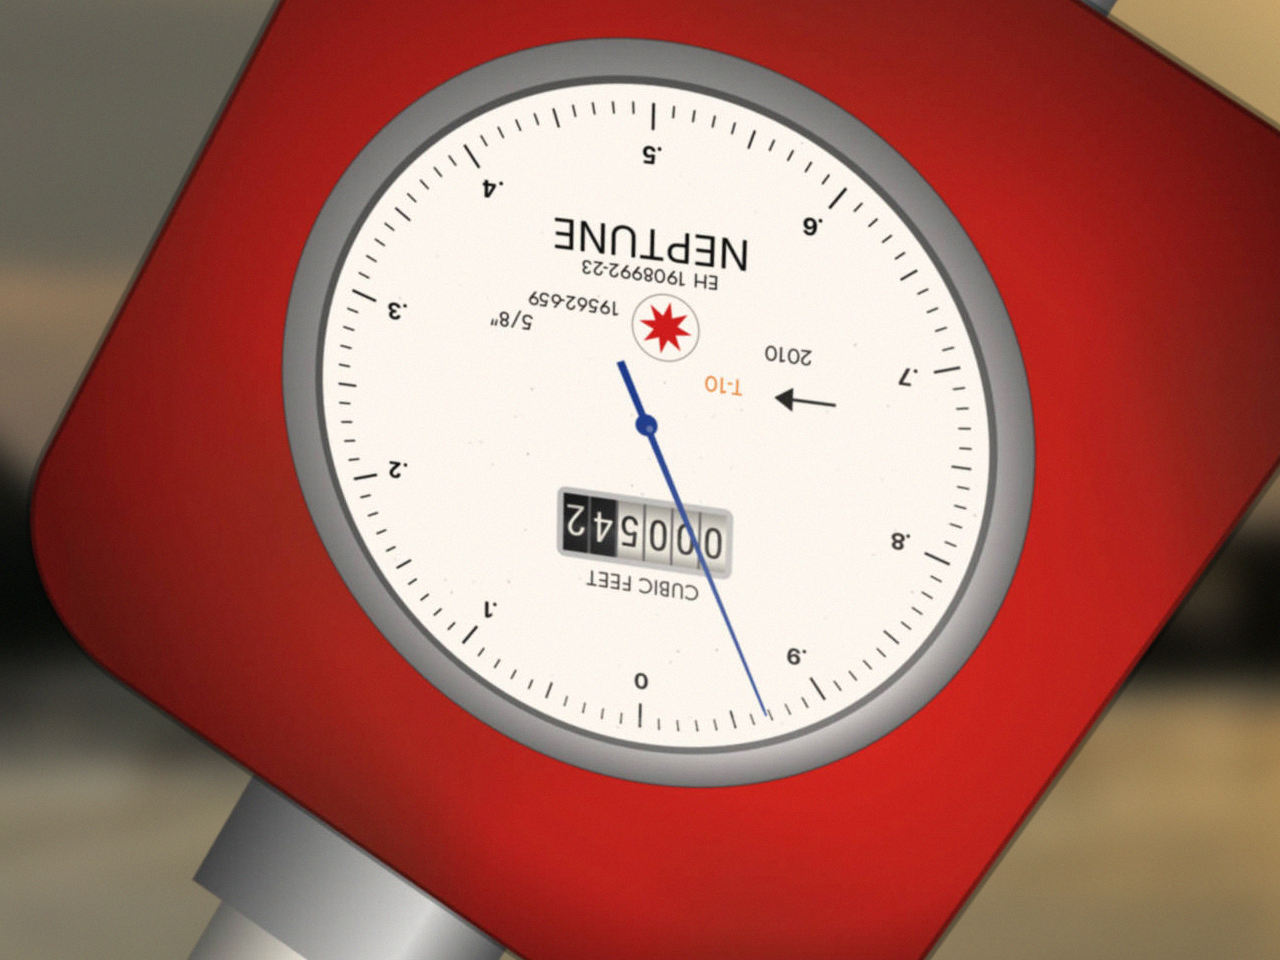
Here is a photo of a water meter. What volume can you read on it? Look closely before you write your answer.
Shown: 541.93 ft³
